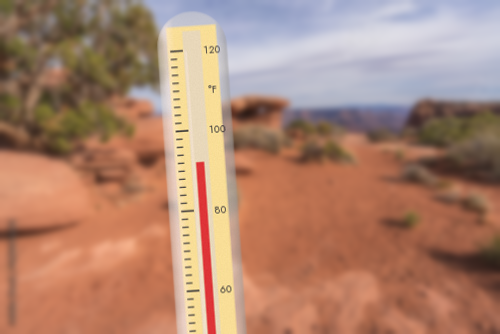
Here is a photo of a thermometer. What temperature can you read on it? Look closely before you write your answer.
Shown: 92 °F
